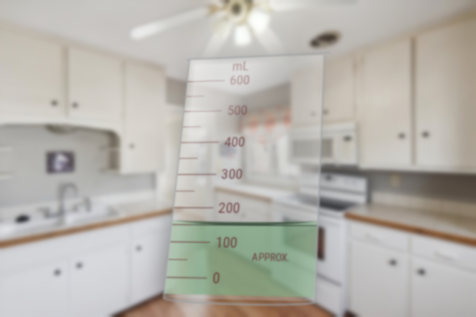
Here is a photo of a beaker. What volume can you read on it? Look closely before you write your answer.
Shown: 150 mL
